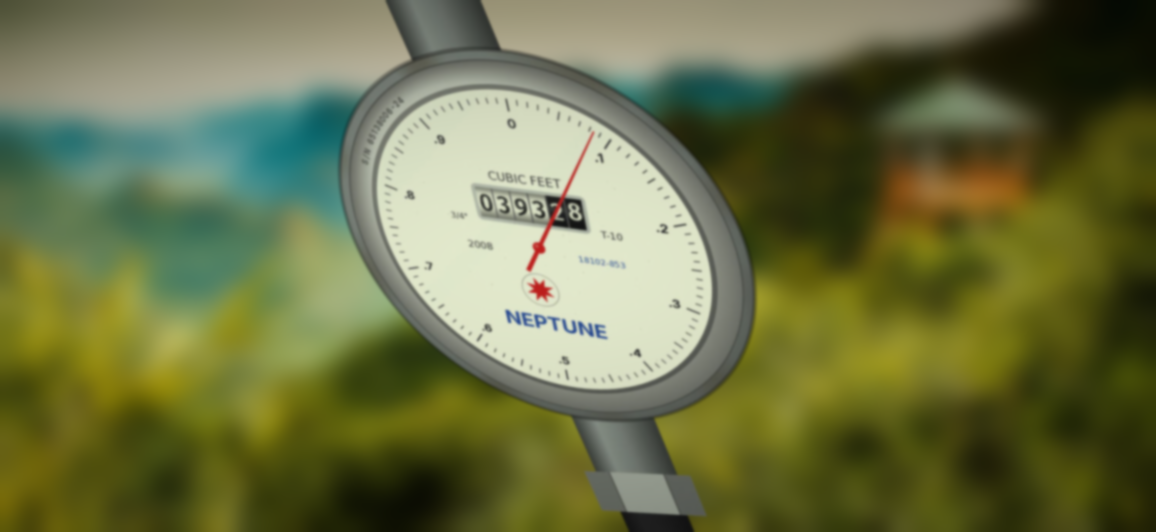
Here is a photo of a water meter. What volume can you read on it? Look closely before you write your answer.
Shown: 39328.08 ft³
